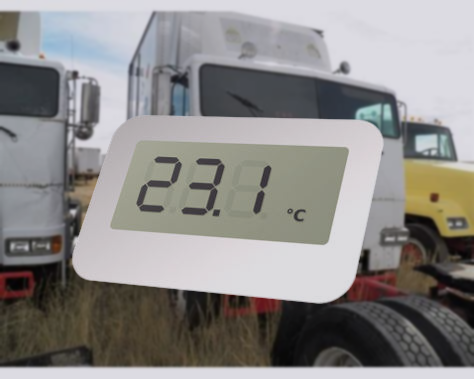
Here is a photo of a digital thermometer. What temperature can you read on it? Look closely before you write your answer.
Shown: 23.1 °C
